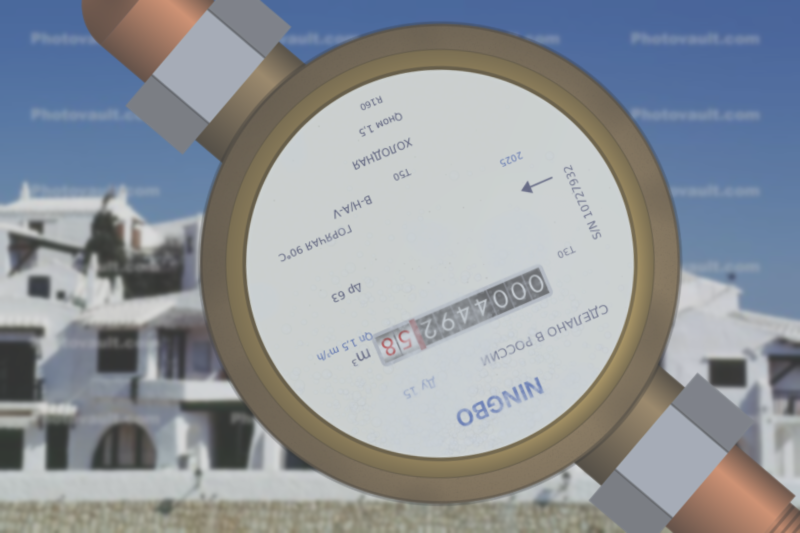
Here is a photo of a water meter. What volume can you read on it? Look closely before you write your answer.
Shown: 4492.58 m³
